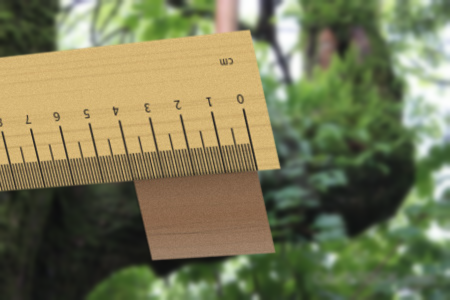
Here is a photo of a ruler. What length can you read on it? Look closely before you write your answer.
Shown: 4 cm
